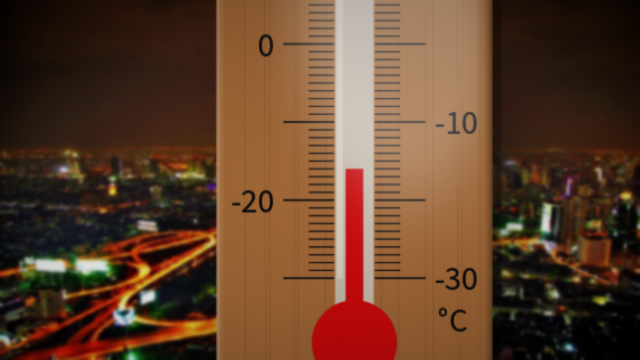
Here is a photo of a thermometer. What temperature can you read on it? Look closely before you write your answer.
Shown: -16 °C
